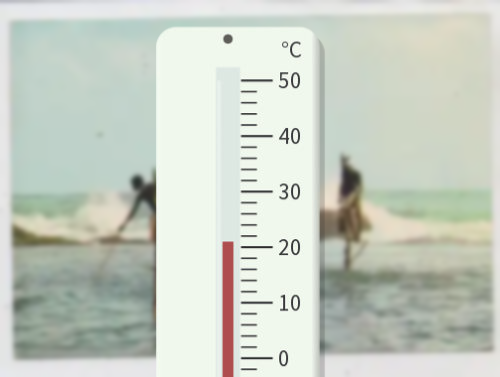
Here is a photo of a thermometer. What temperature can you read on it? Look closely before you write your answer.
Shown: 21 °C
